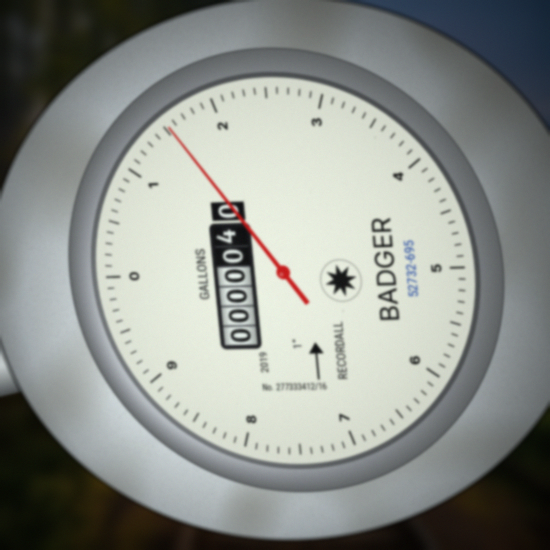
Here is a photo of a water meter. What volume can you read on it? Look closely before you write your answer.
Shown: 41.5 gal
